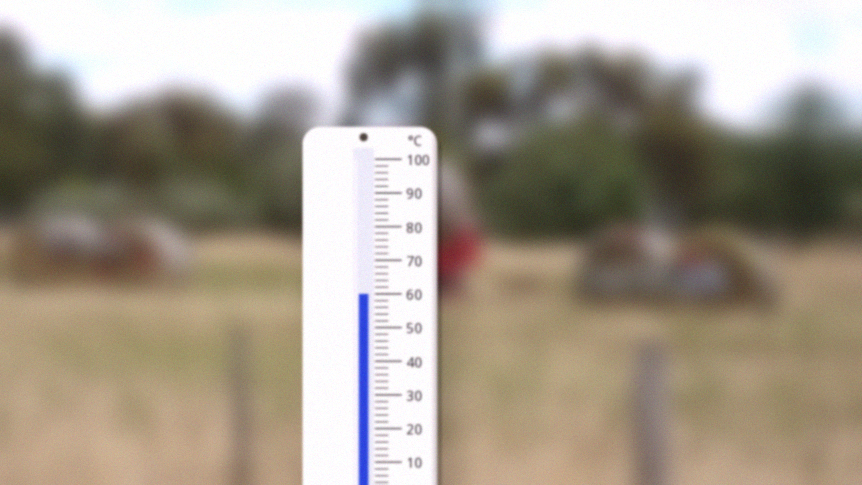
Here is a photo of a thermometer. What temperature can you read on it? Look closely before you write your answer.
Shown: 60 °C
